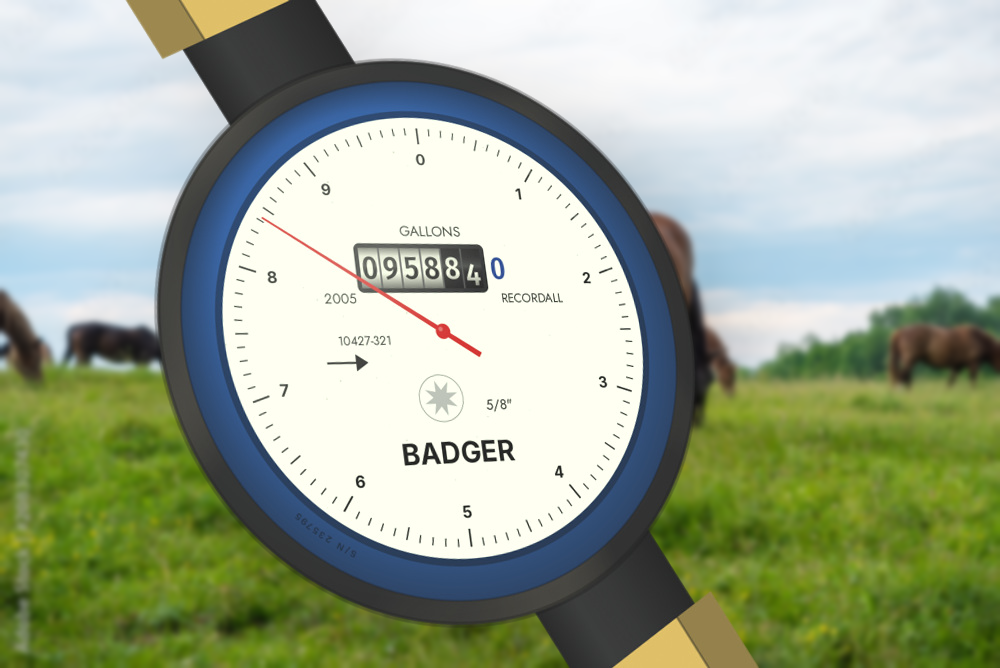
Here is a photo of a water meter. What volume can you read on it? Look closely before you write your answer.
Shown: 958838.4 gal
